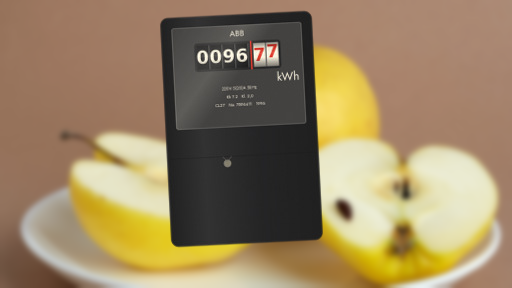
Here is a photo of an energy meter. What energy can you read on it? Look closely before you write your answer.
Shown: 96.77 kWh
